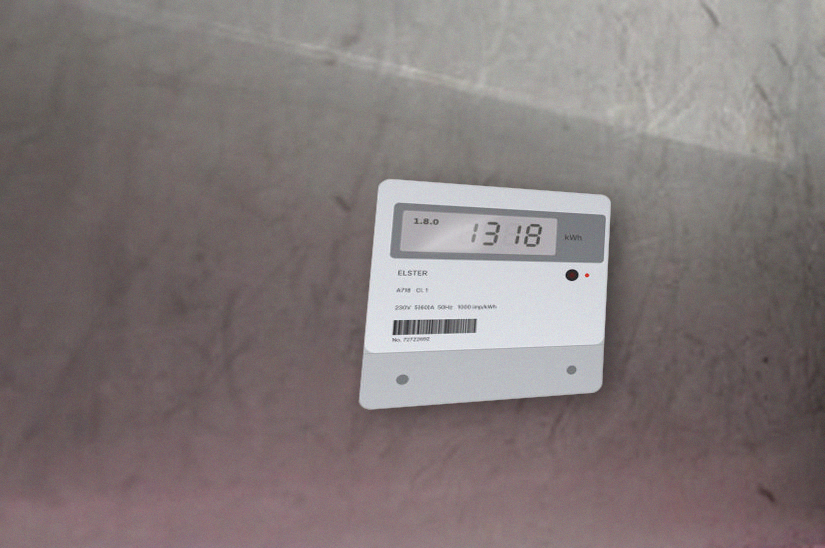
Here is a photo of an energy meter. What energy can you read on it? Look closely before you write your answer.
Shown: 1318 kWh
